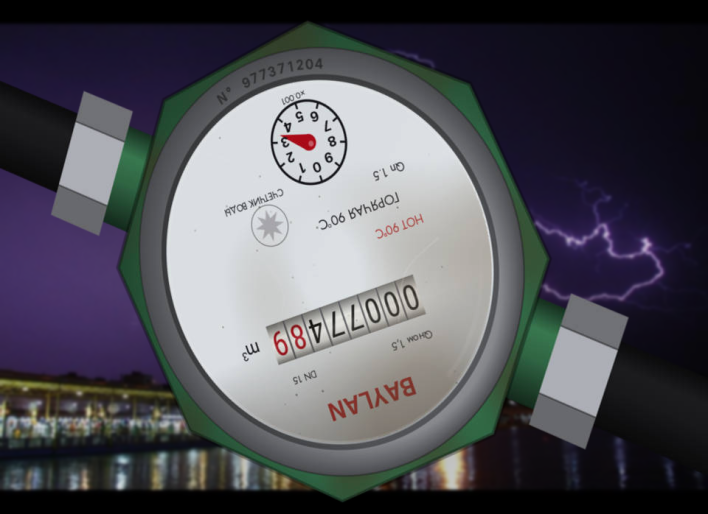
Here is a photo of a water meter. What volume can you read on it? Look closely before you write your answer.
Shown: 774.893 m³
